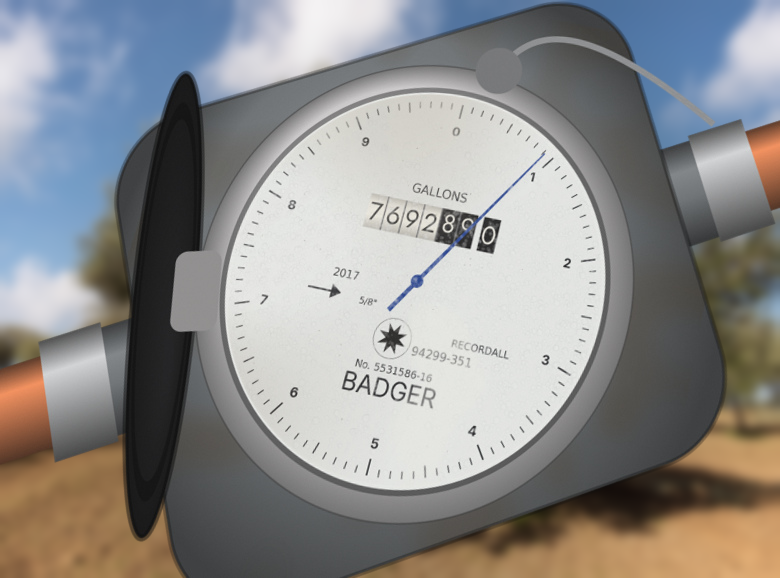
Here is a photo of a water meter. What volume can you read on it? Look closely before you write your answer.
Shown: 7692890.9 gal
